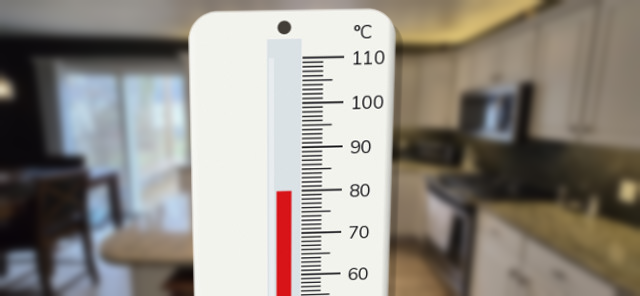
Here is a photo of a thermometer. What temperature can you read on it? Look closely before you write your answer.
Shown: 80 °C
